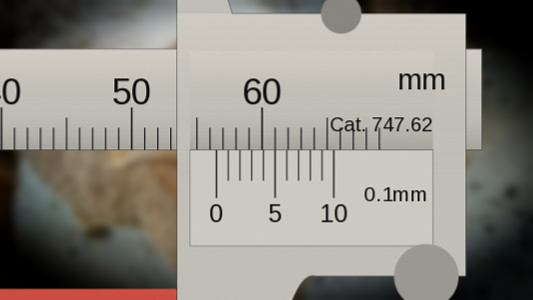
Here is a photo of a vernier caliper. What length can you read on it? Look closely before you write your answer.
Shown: 56.5 mm
